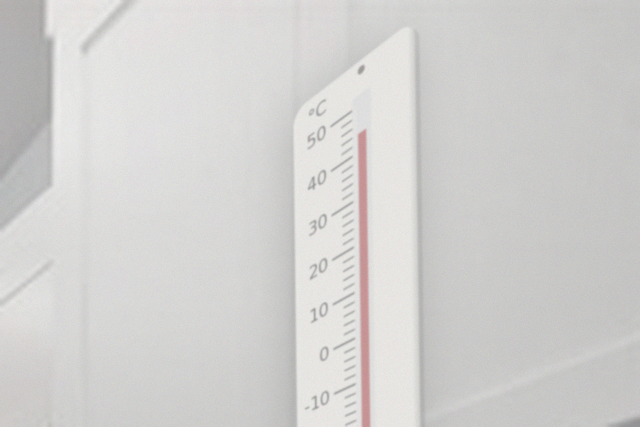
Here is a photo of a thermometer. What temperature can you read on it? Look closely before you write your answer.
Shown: 44 °C
